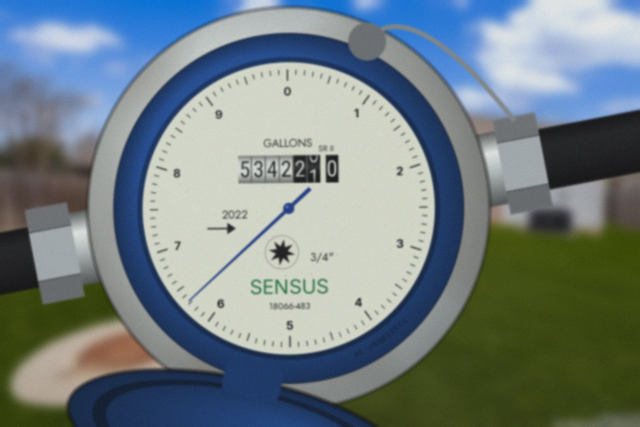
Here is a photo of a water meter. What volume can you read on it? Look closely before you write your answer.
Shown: 5342206.3 gal
